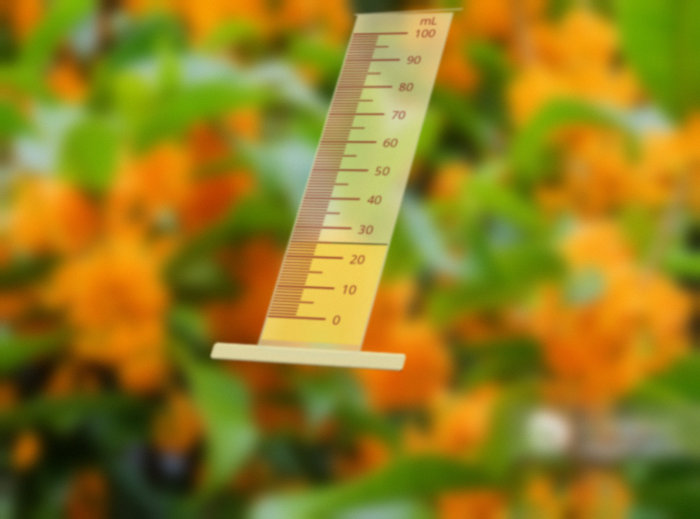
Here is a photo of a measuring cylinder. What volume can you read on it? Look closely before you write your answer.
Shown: 25 mL
